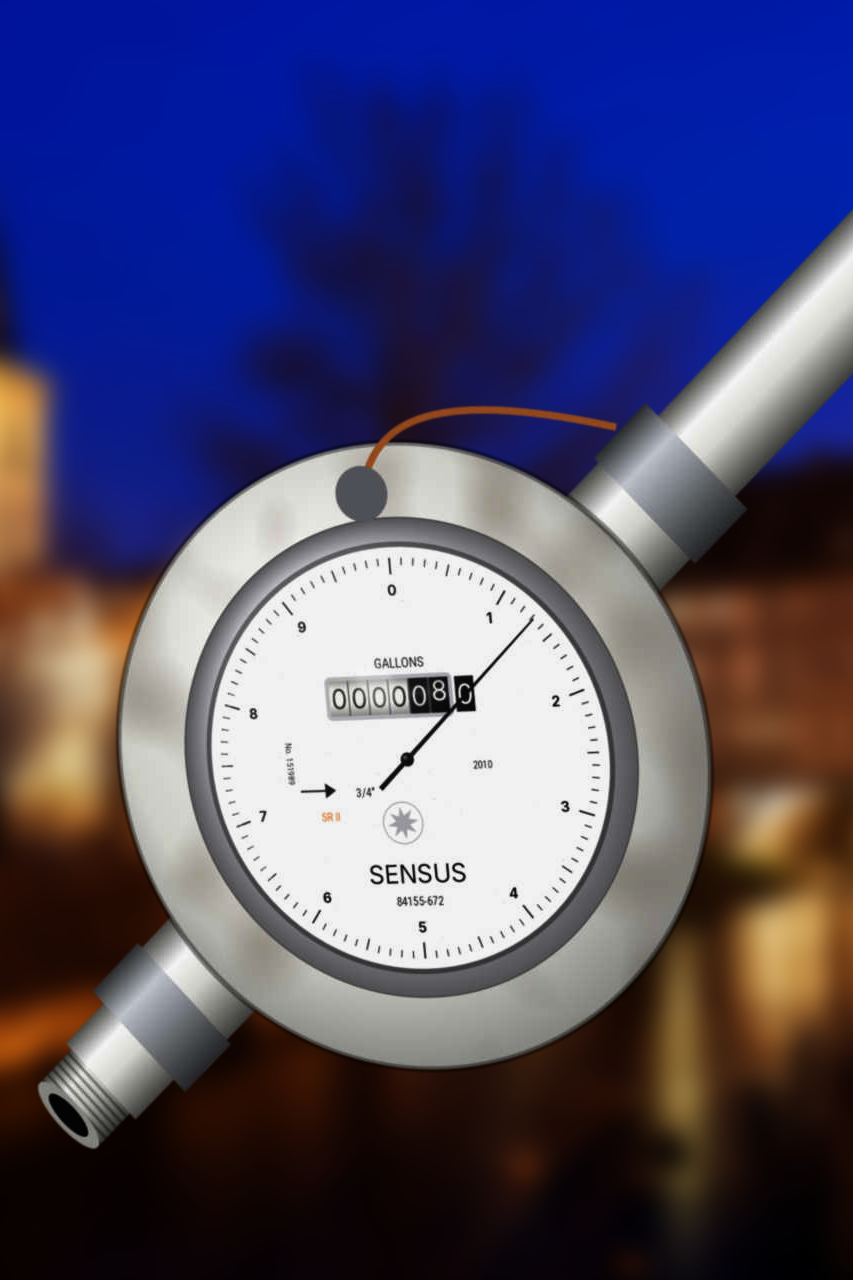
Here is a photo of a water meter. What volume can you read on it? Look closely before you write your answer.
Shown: 81.3 gal
